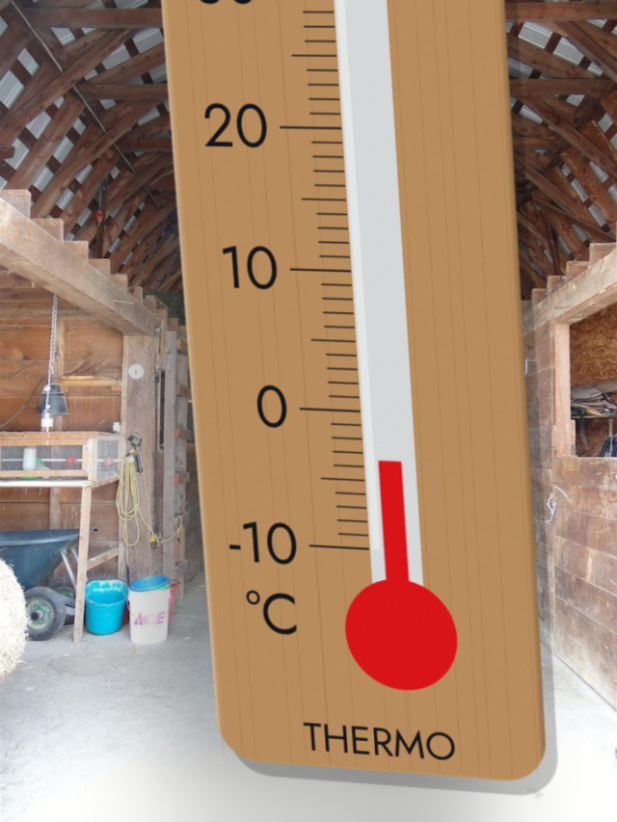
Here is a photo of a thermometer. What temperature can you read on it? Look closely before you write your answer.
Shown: -3.5 °C
